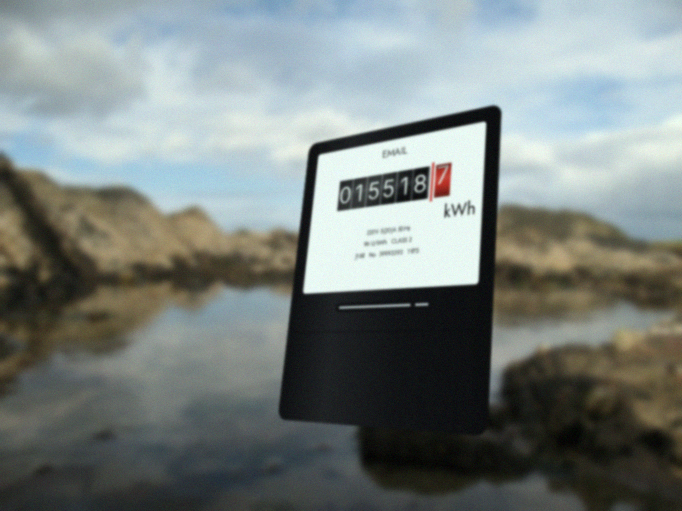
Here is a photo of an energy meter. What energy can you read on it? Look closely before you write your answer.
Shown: 15518.7 kWh
